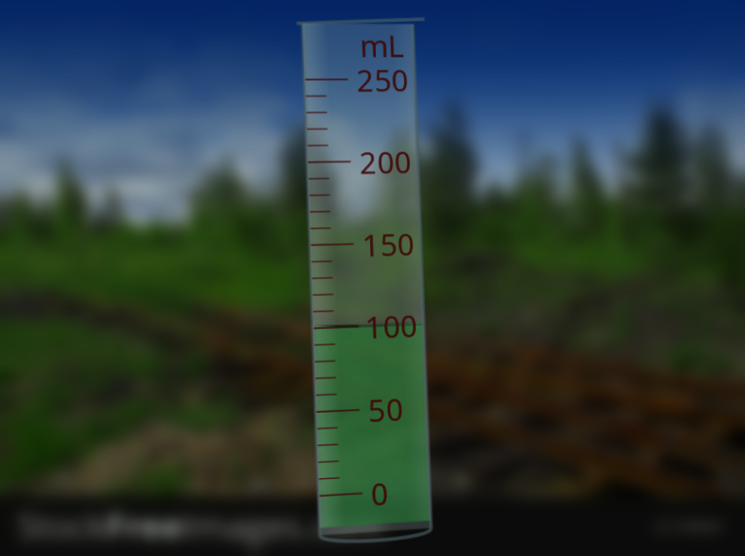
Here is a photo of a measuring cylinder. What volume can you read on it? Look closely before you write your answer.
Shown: 100 mL
